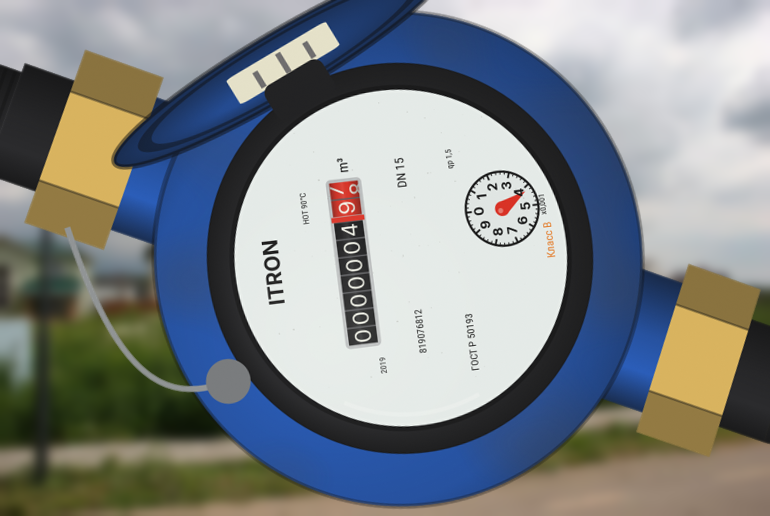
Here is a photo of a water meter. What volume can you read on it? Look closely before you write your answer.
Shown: 4.974 m³
